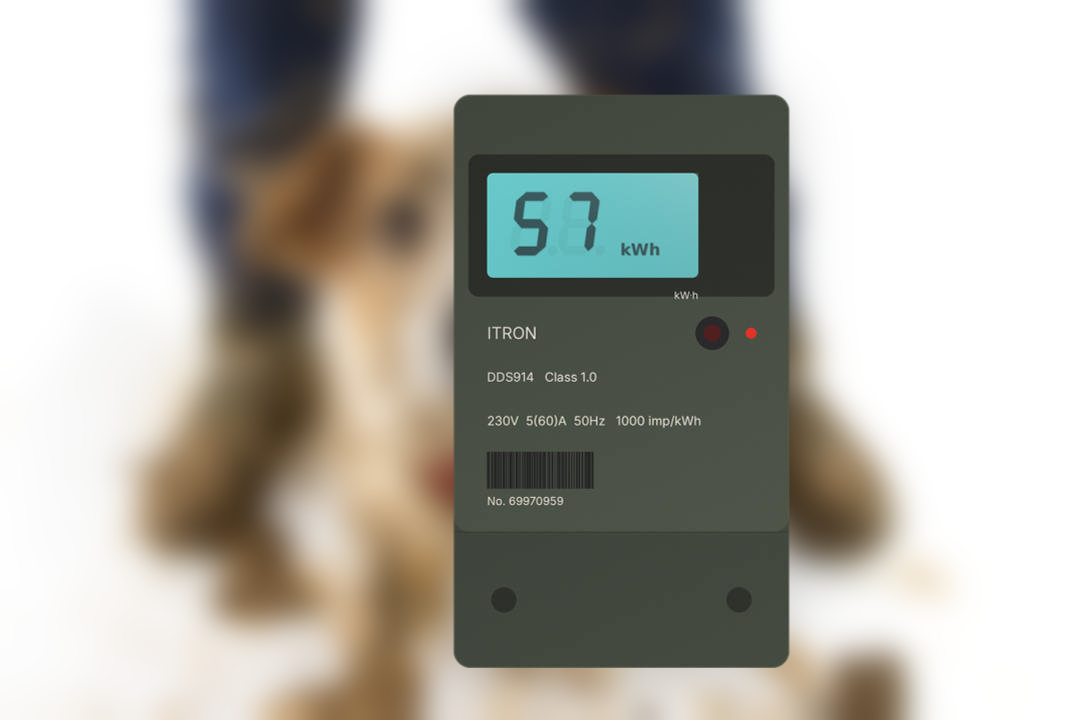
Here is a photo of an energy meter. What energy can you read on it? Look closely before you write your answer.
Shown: 57 kWh
